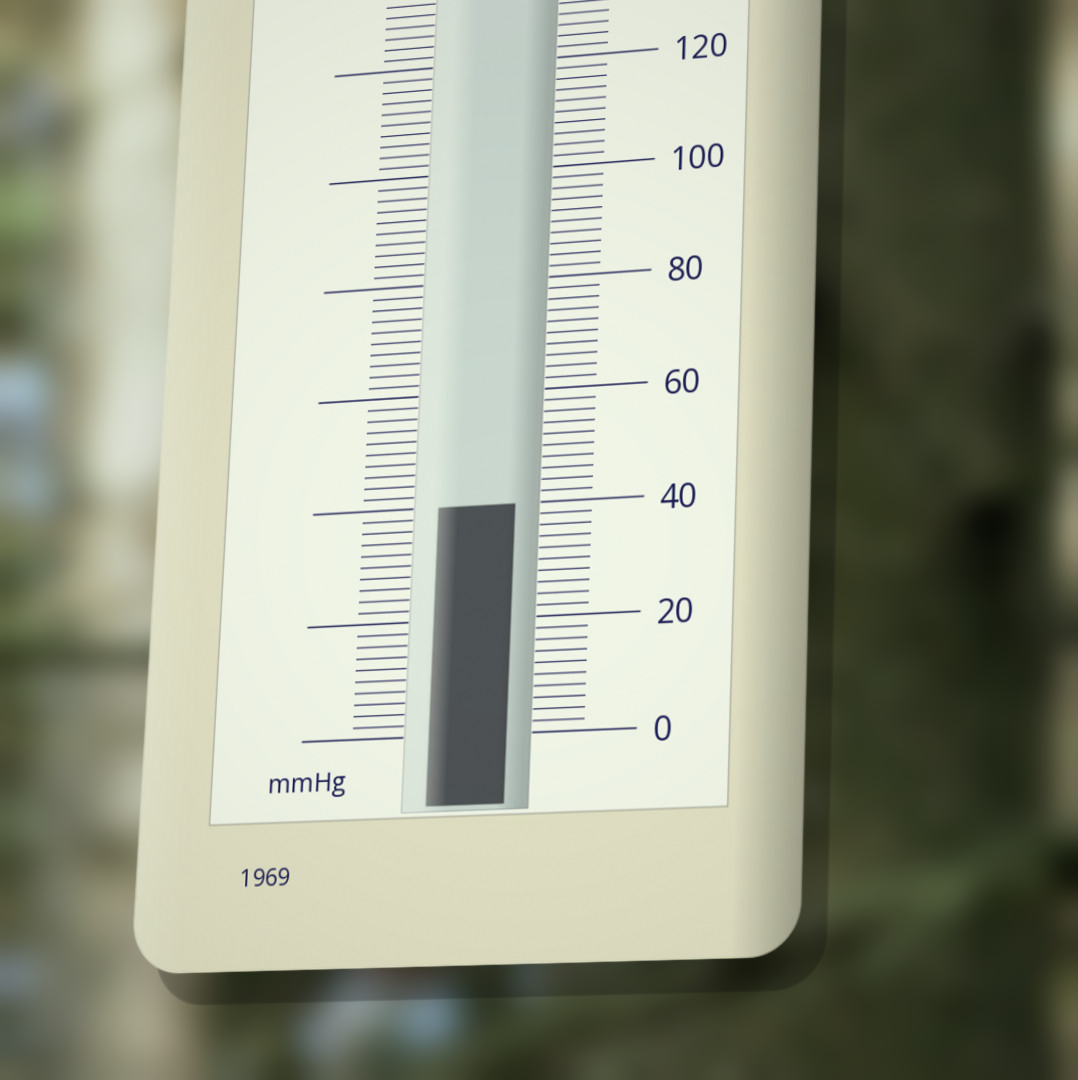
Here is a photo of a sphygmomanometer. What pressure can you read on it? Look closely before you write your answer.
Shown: 40 mmHg
